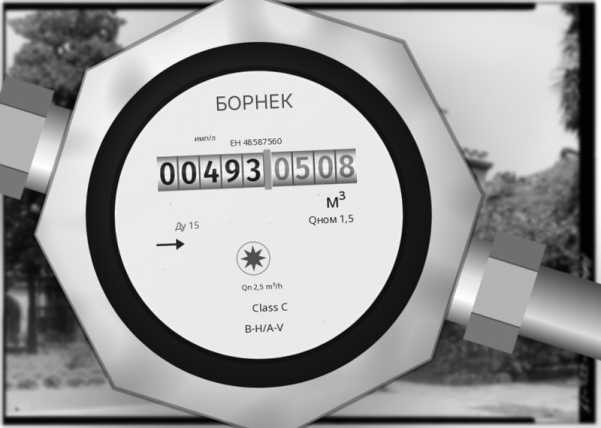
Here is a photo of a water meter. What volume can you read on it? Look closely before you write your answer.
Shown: 493.0508 m³
